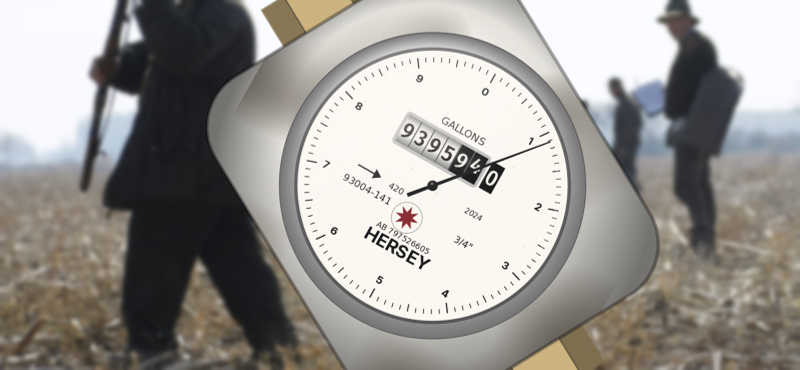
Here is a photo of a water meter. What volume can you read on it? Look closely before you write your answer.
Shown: 9395941.1 gal
